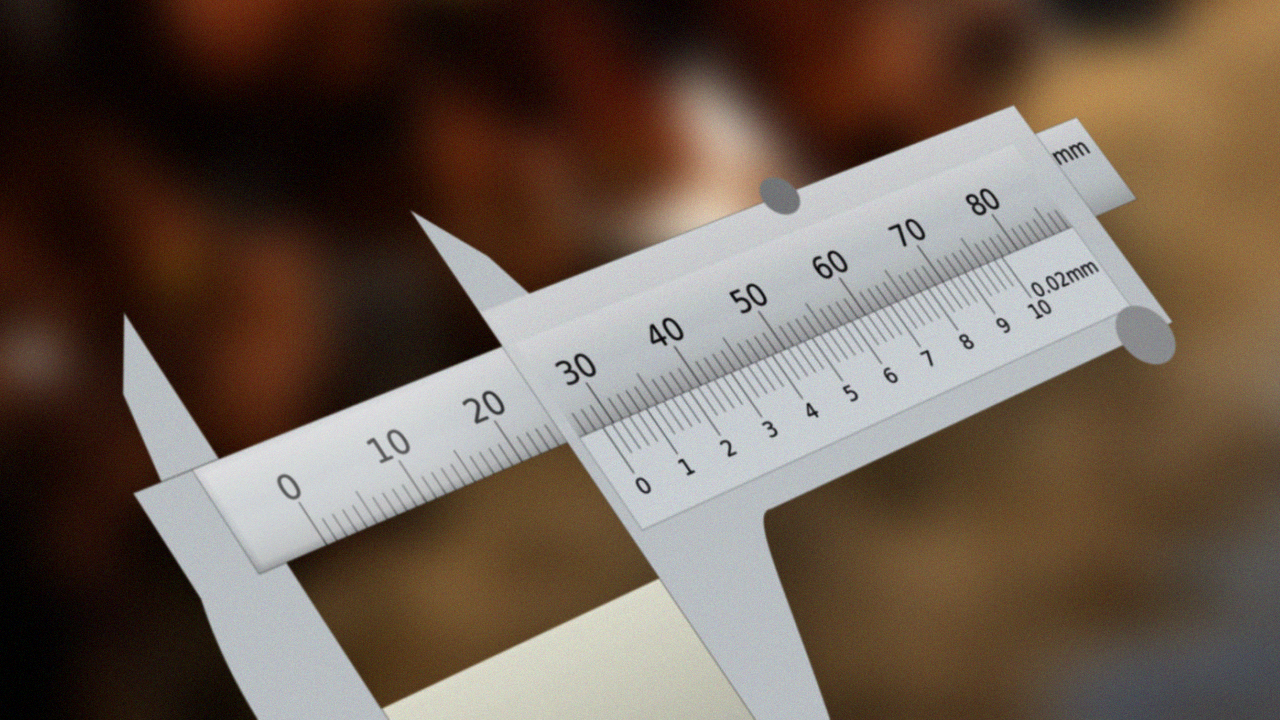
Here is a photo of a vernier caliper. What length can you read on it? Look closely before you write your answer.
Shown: 28.8 mm
